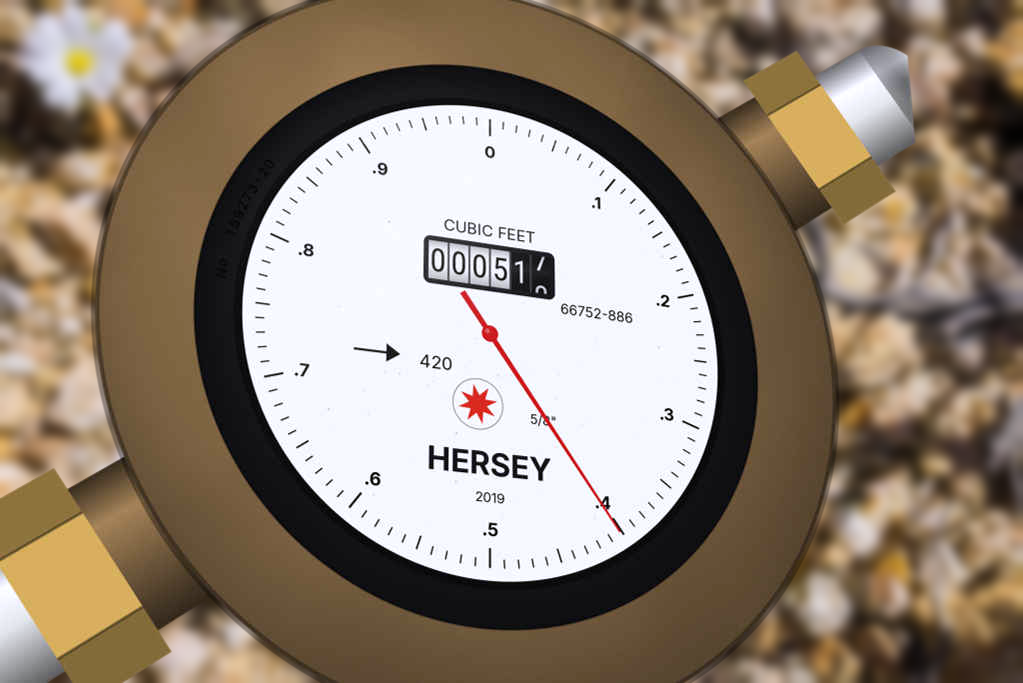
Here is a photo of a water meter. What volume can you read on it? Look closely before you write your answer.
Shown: 517.40 ft³
